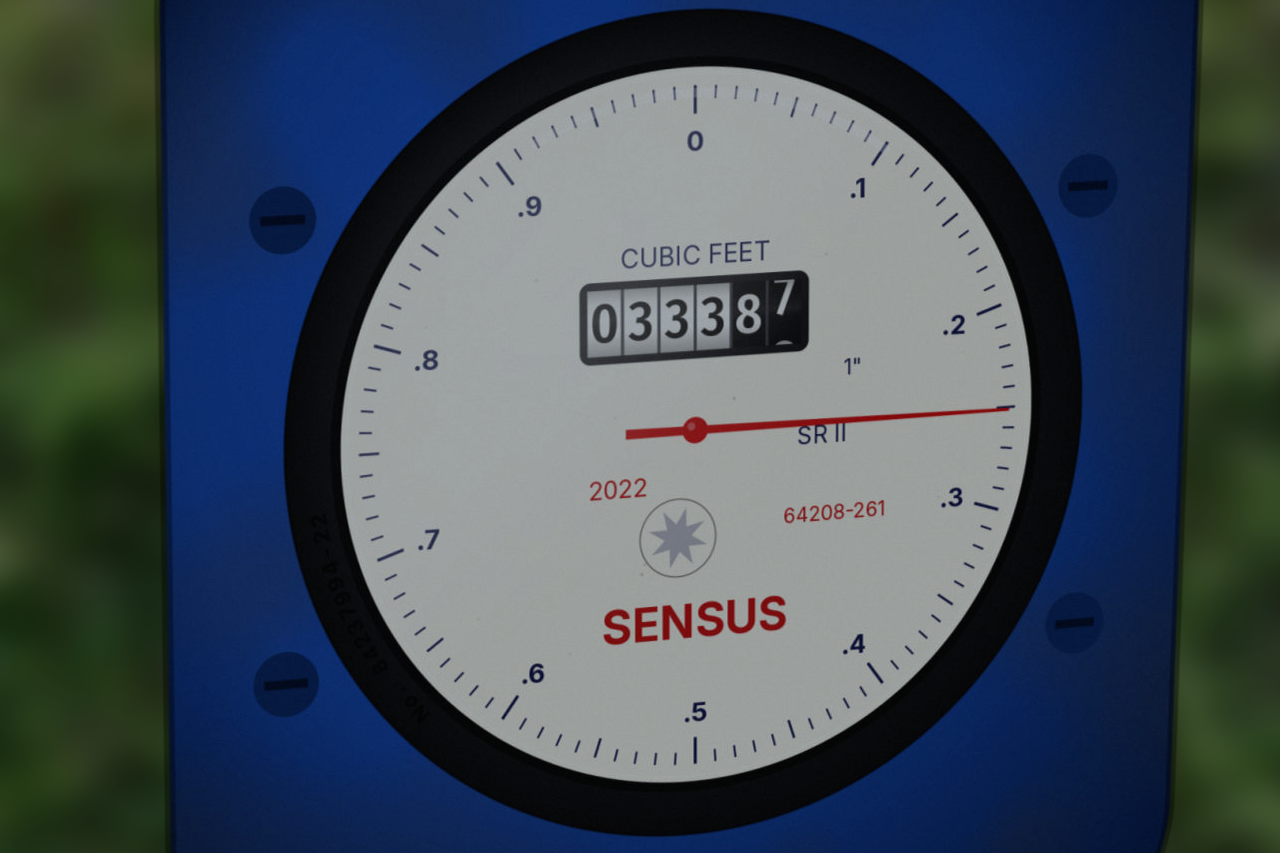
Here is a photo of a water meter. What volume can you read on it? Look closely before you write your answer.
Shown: 33387.25 ft³
